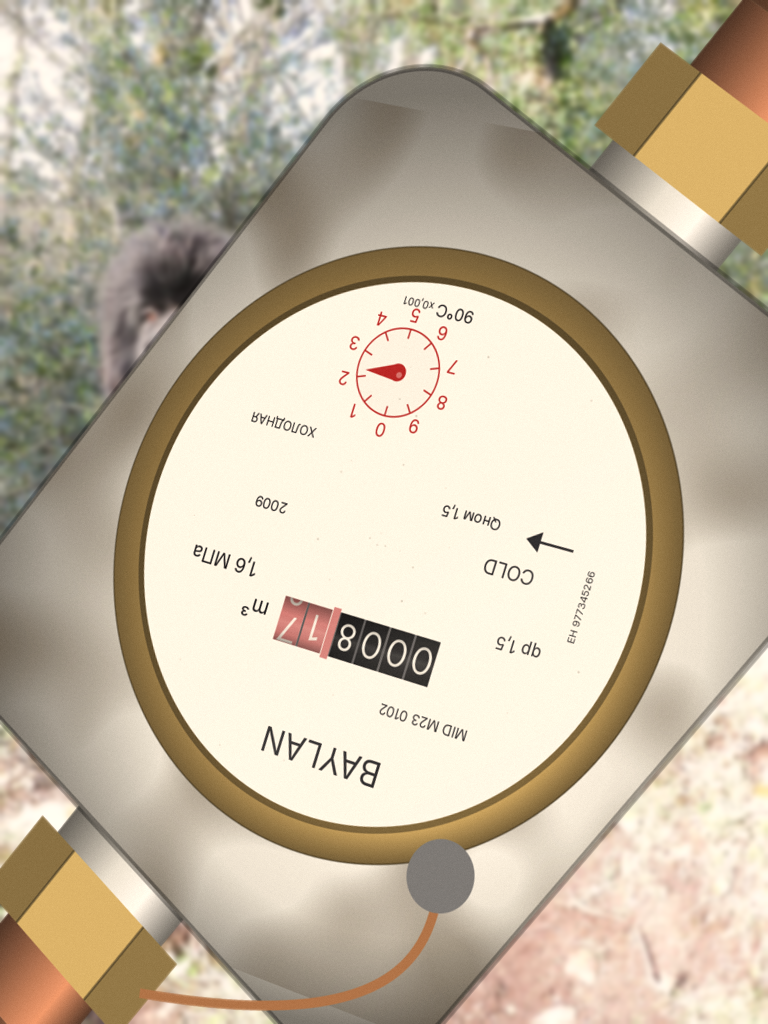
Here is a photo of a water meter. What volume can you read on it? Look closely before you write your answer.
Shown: 8.172 m³
